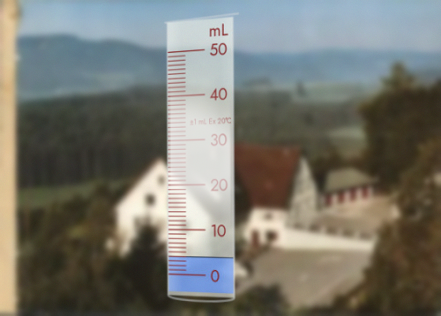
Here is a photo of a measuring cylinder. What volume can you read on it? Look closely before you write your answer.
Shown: 4 mL
